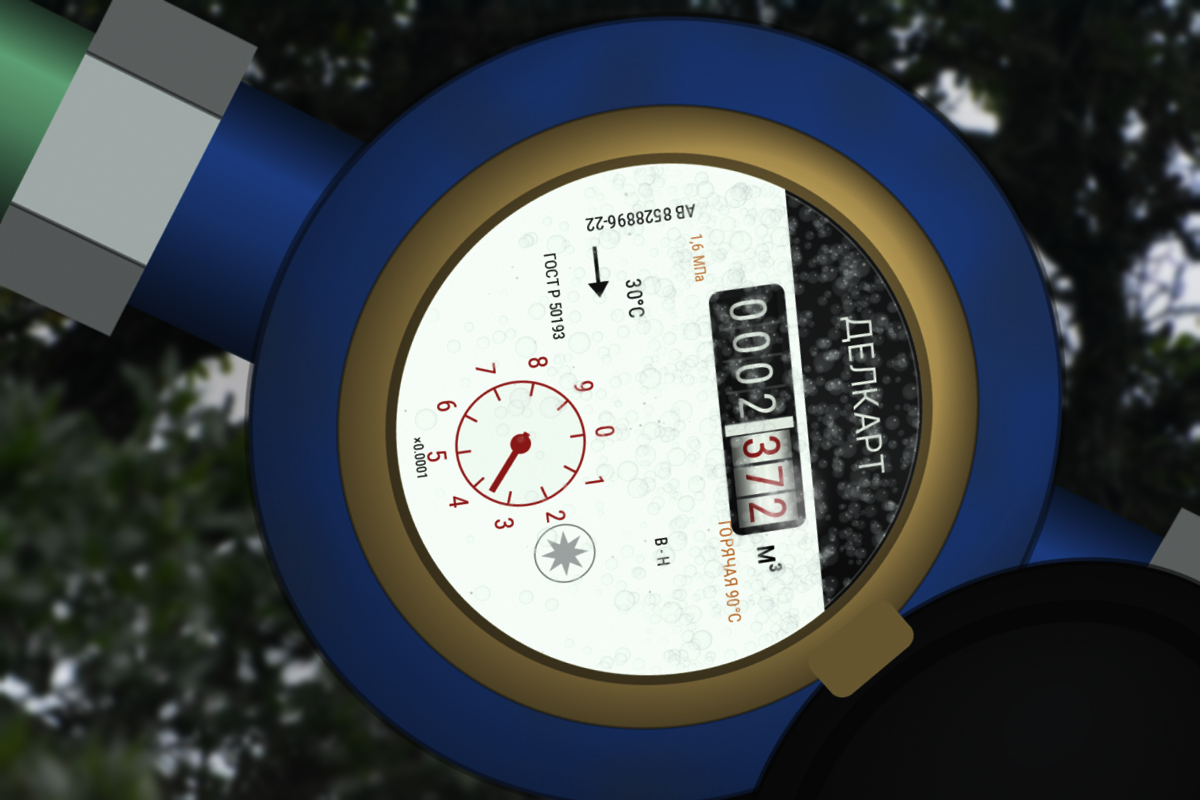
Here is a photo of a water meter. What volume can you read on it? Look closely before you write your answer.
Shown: 2.3723 m³
